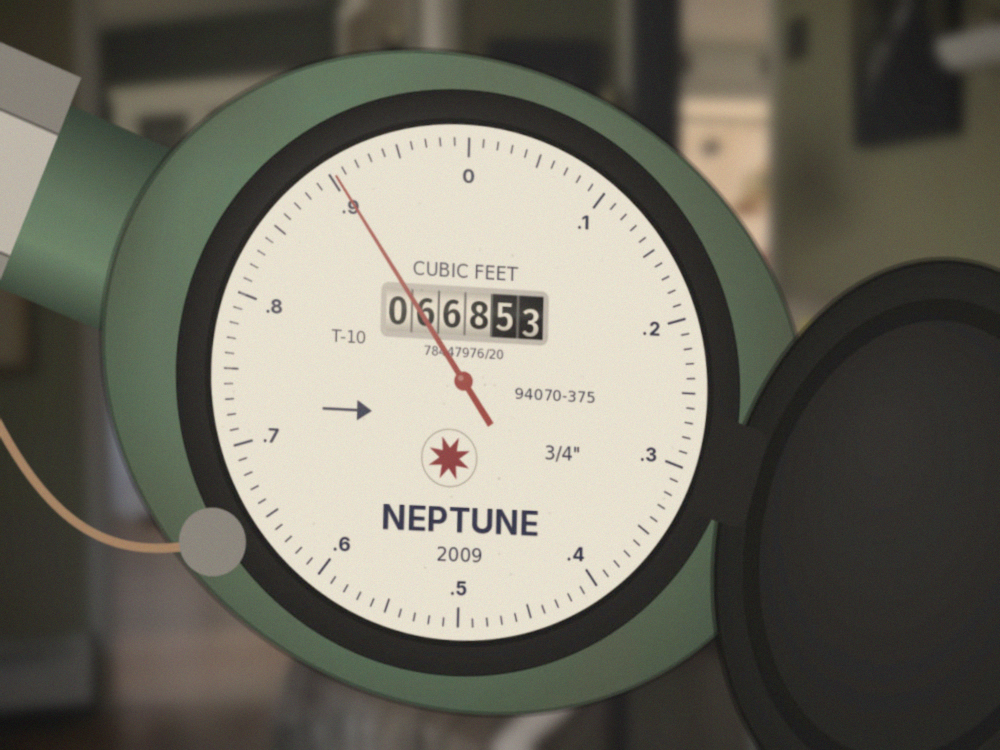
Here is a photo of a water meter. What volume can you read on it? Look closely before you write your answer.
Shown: 66852.90 ft³
